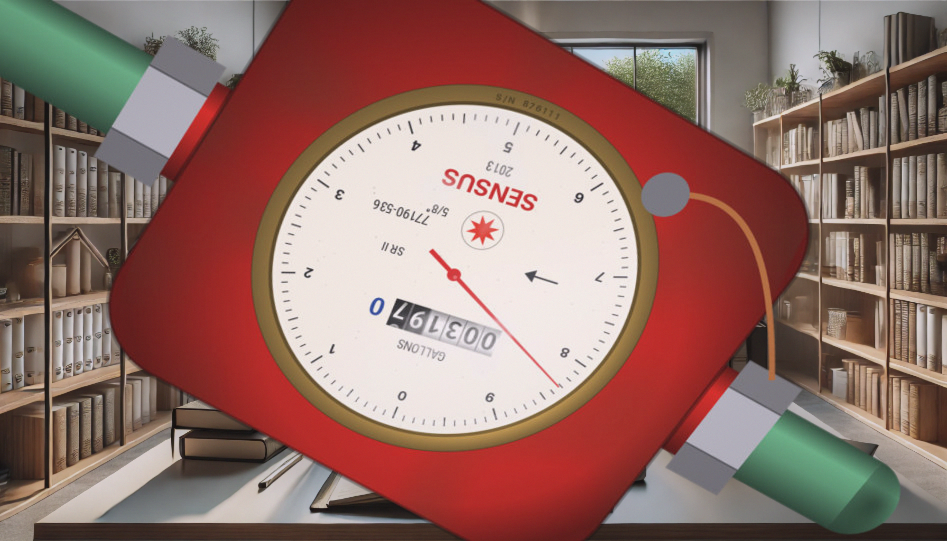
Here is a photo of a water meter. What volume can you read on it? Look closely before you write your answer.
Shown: 31968.3 gal
